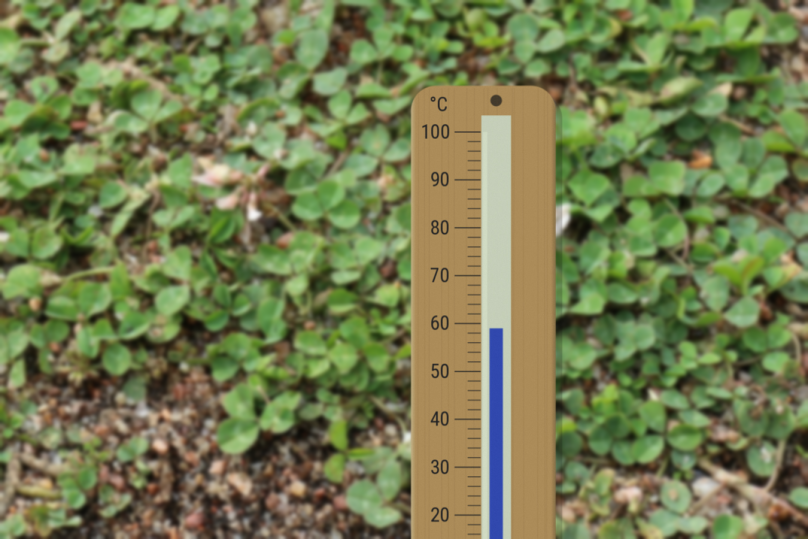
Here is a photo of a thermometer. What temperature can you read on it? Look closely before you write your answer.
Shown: 59 °C
